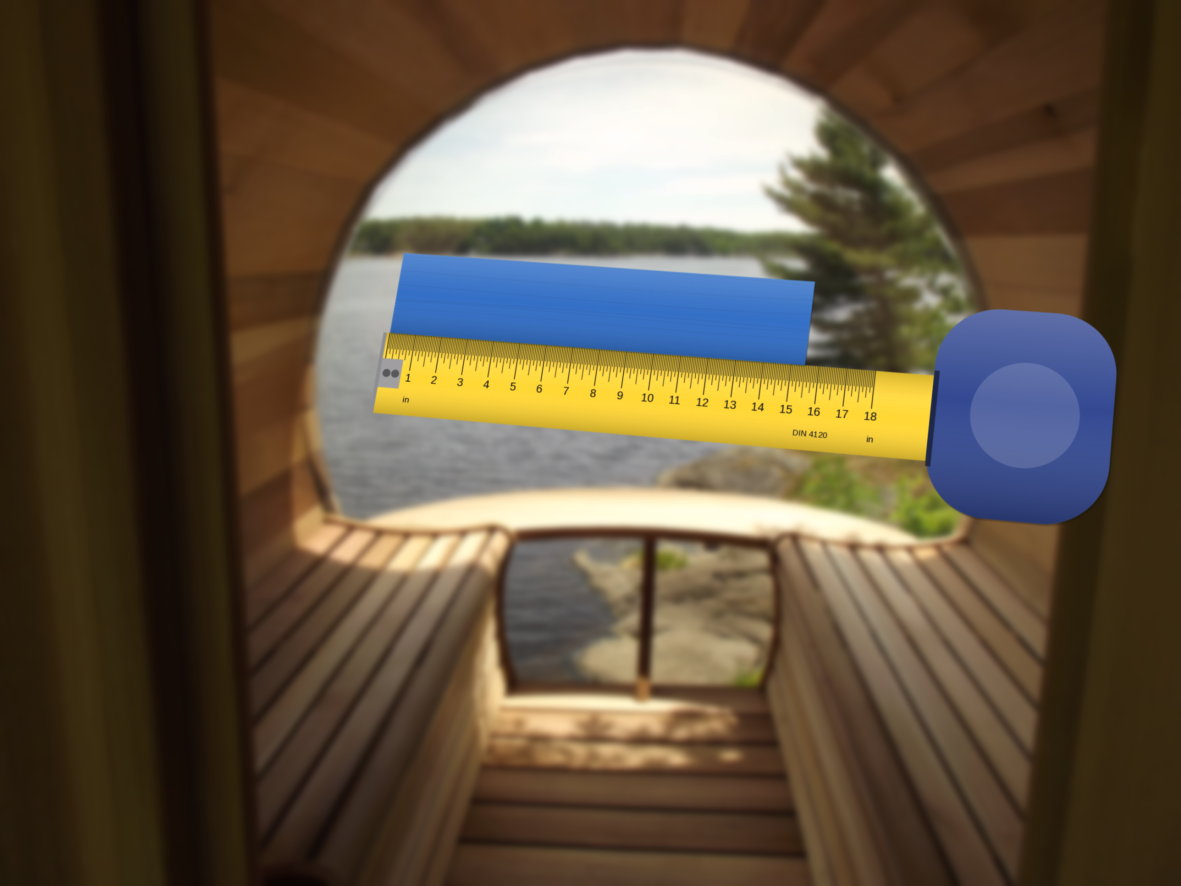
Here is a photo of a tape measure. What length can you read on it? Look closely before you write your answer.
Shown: 15.5 in
